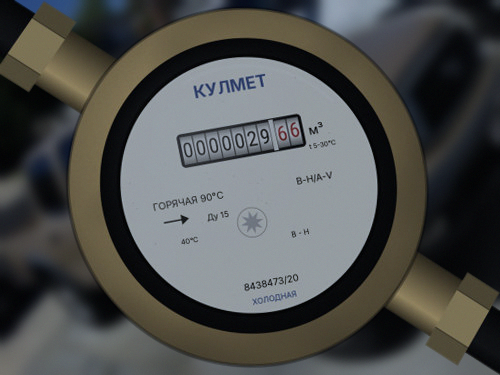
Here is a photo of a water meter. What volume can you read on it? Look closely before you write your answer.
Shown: 29.66 m³
